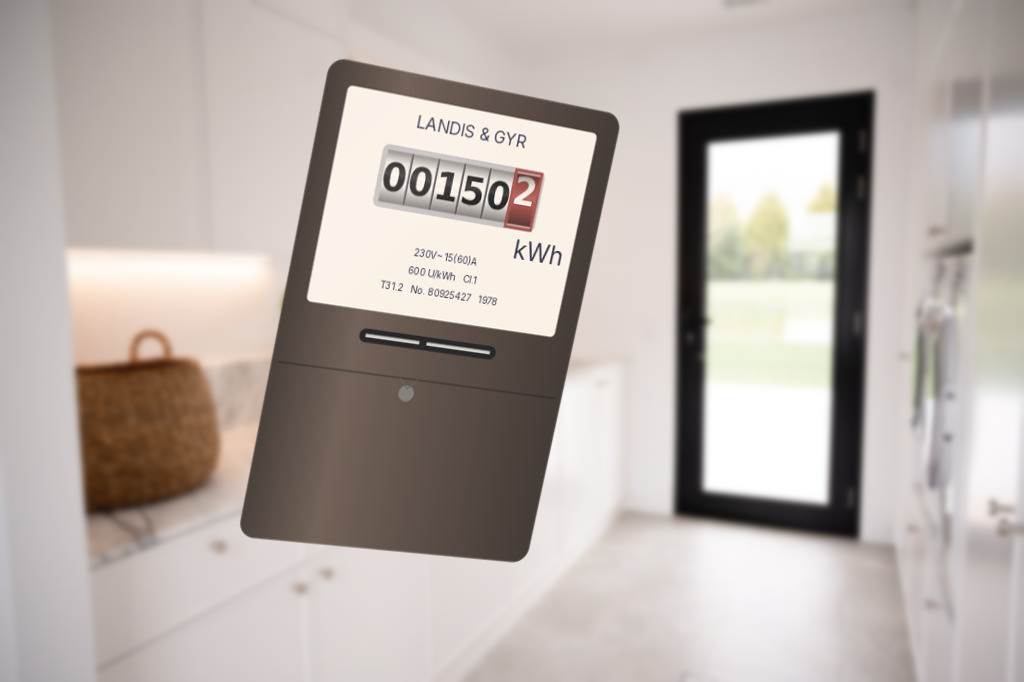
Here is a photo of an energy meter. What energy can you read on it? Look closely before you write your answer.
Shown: 150.2 kWh
